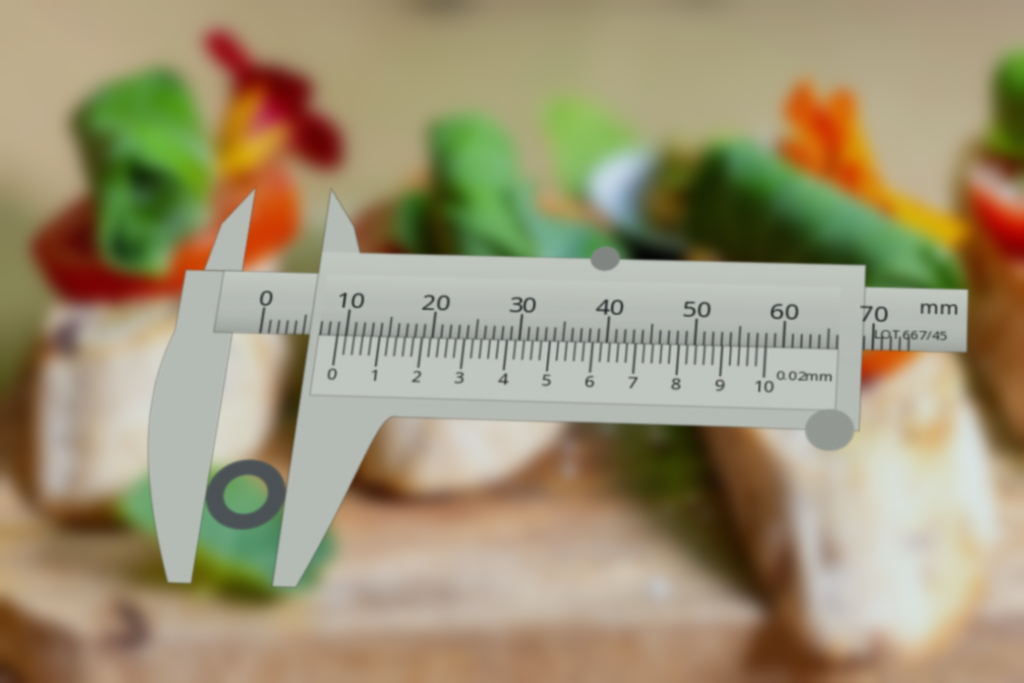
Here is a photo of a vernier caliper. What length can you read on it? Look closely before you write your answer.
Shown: 9.0 mm
